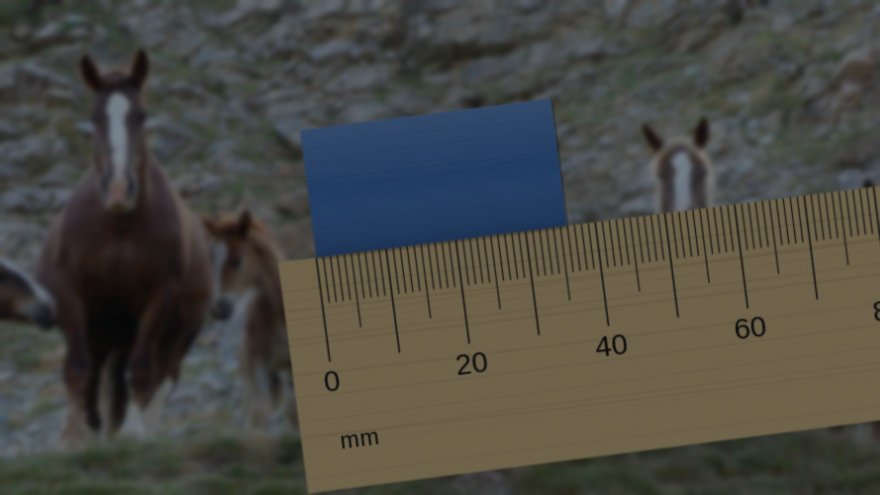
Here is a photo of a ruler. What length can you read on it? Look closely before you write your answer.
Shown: 36 mm
